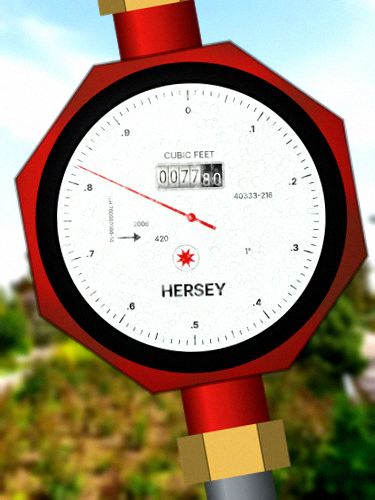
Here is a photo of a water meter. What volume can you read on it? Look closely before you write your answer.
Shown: 7779.82 ft³
